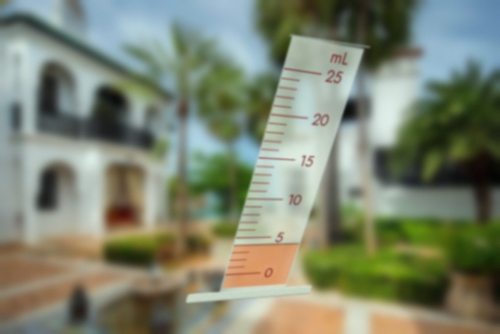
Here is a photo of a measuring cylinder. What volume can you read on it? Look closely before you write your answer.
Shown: 4 mL
